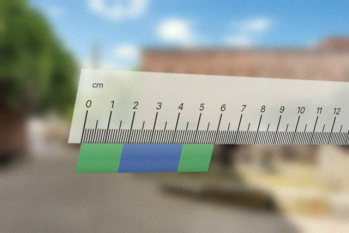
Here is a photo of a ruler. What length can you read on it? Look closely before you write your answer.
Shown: 6 cm
